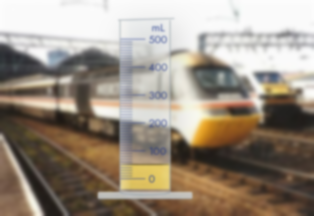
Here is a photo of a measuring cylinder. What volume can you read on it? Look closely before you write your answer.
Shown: 50 mL
